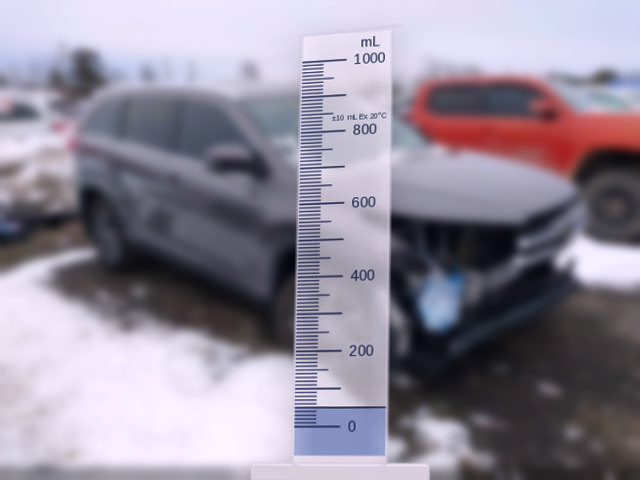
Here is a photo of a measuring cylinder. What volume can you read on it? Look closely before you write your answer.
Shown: 50 mL
